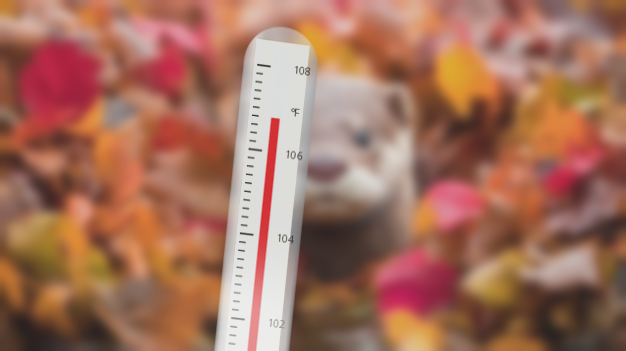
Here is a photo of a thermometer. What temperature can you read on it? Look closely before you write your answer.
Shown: 106.8 °F
